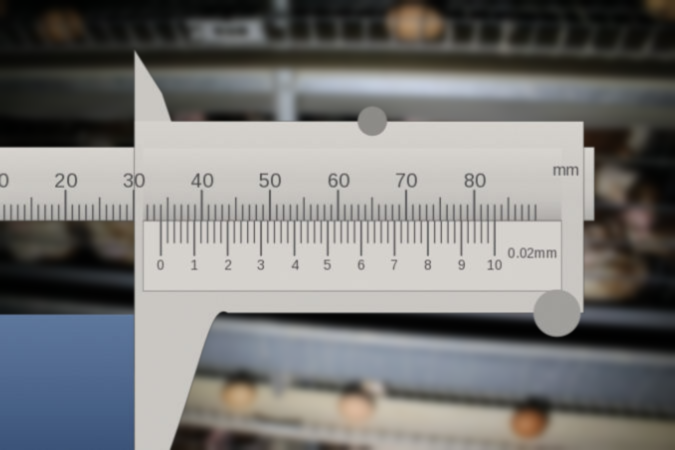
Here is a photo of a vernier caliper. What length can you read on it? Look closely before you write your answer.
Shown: 34.0 mm
